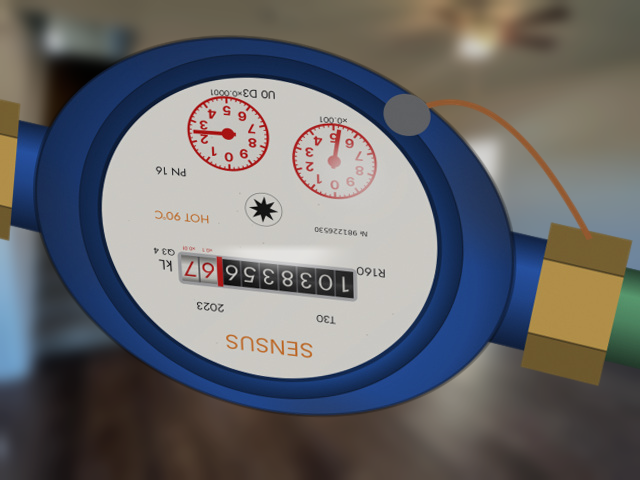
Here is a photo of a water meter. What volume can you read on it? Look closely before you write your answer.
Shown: 1038356.6752 kL
